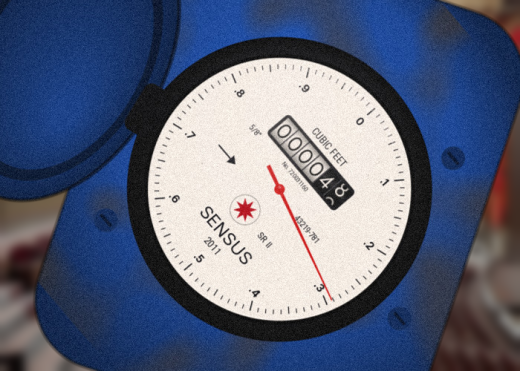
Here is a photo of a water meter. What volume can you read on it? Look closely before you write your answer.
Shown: 48.29 ft³
